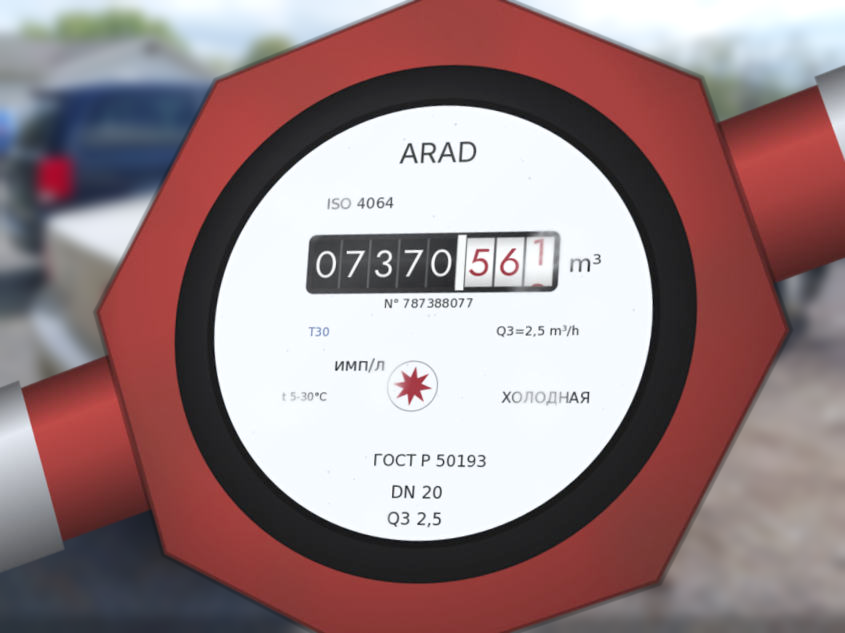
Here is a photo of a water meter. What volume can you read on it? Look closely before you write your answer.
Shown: 7370.561 m³
